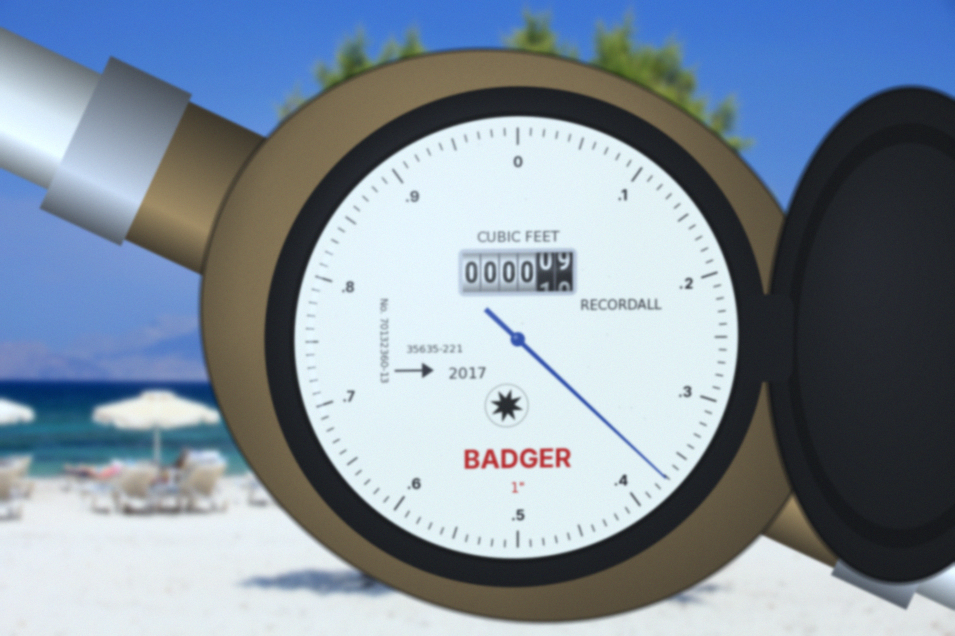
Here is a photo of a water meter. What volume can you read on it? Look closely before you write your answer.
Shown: 9.37 ft³
